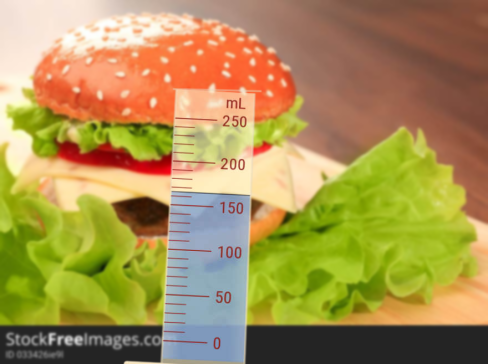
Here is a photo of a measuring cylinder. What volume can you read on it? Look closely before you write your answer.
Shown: 165 mL
